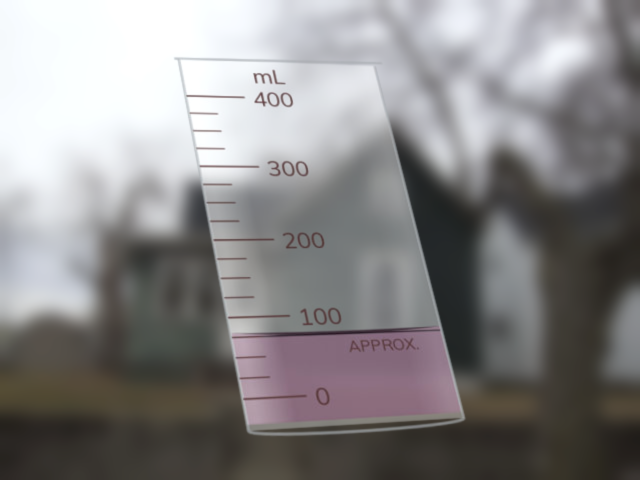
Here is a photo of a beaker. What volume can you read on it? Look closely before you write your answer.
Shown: 75 mL
